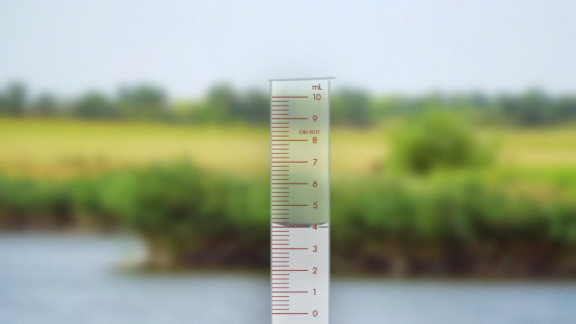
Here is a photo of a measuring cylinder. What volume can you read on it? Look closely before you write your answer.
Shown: 4 mL
